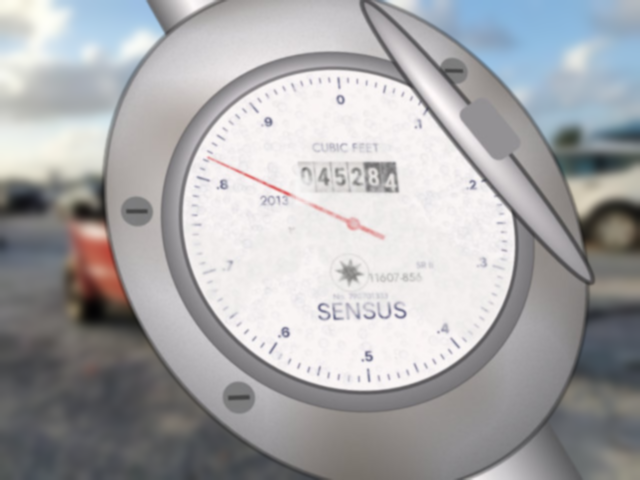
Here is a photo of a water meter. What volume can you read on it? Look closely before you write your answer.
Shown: 45283.82 ft³
